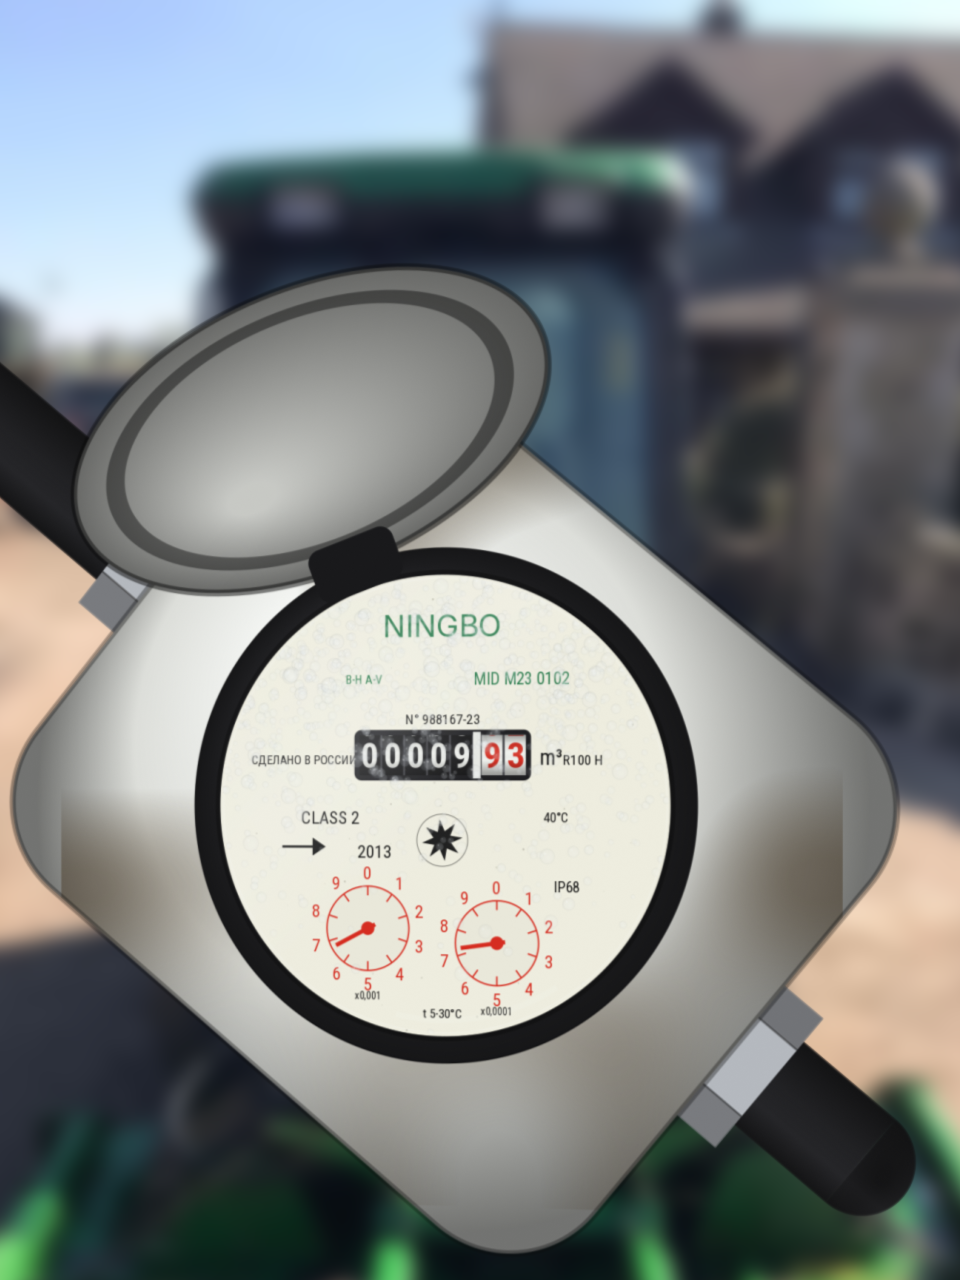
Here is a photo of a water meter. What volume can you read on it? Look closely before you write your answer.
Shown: 9.9367 m³
